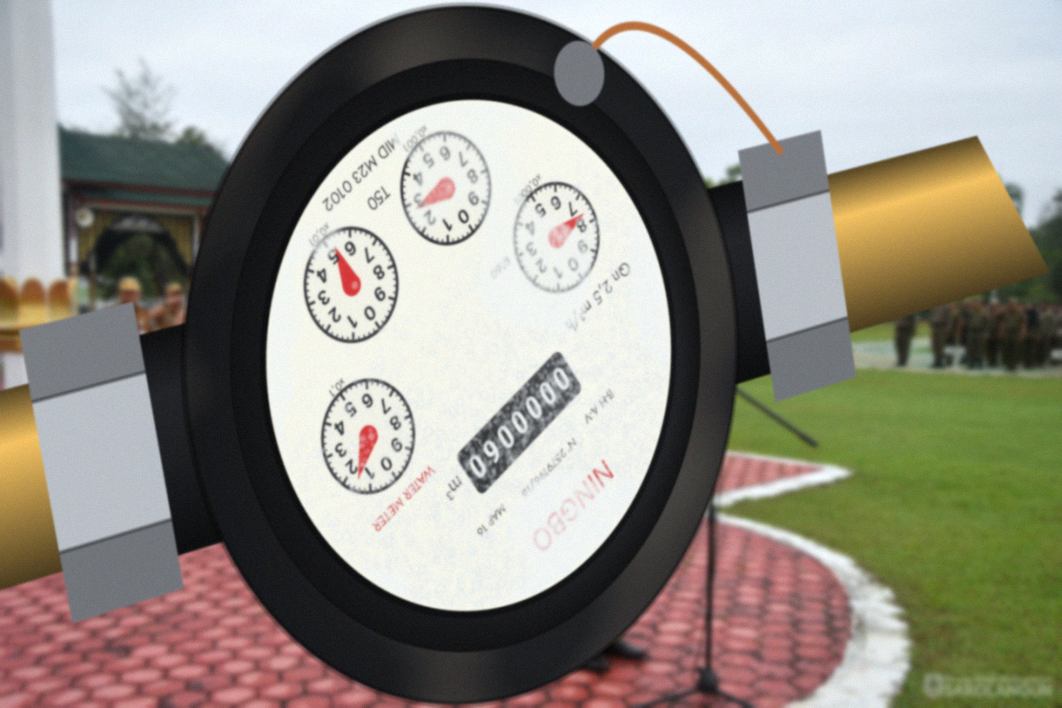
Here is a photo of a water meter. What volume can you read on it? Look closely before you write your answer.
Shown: 60.1527 m³
